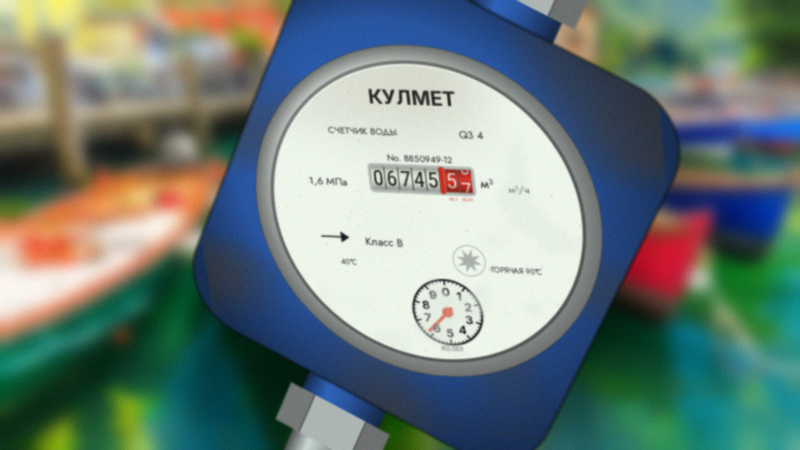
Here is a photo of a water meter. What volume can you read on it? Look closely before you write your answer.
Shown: 6745.566 m³
